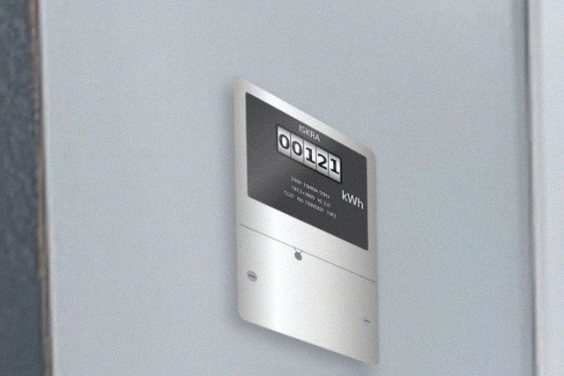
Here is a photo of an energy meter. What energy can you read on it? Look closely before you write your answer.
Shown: 121 kWh
